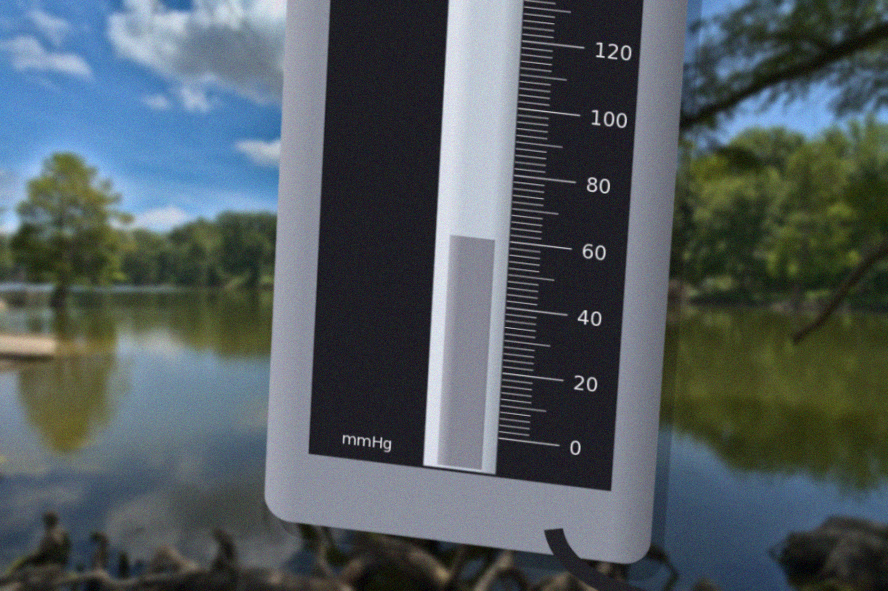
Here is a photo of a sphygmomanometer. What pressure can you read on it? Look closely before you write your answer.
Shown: 60 mmHg
